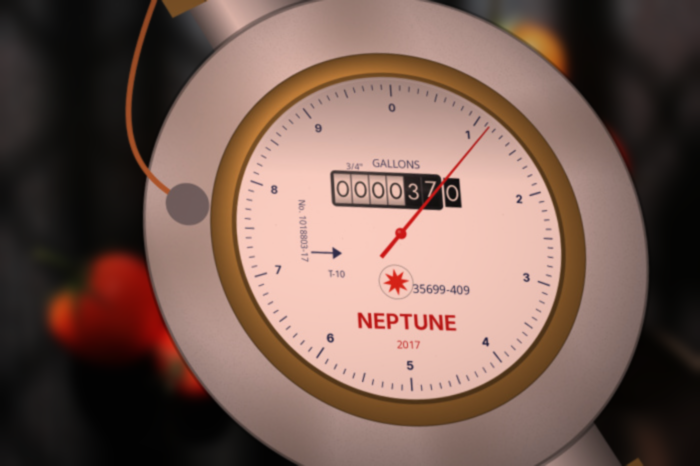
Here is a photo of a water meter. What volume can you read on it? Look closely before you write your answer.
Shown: 371.1 gal
